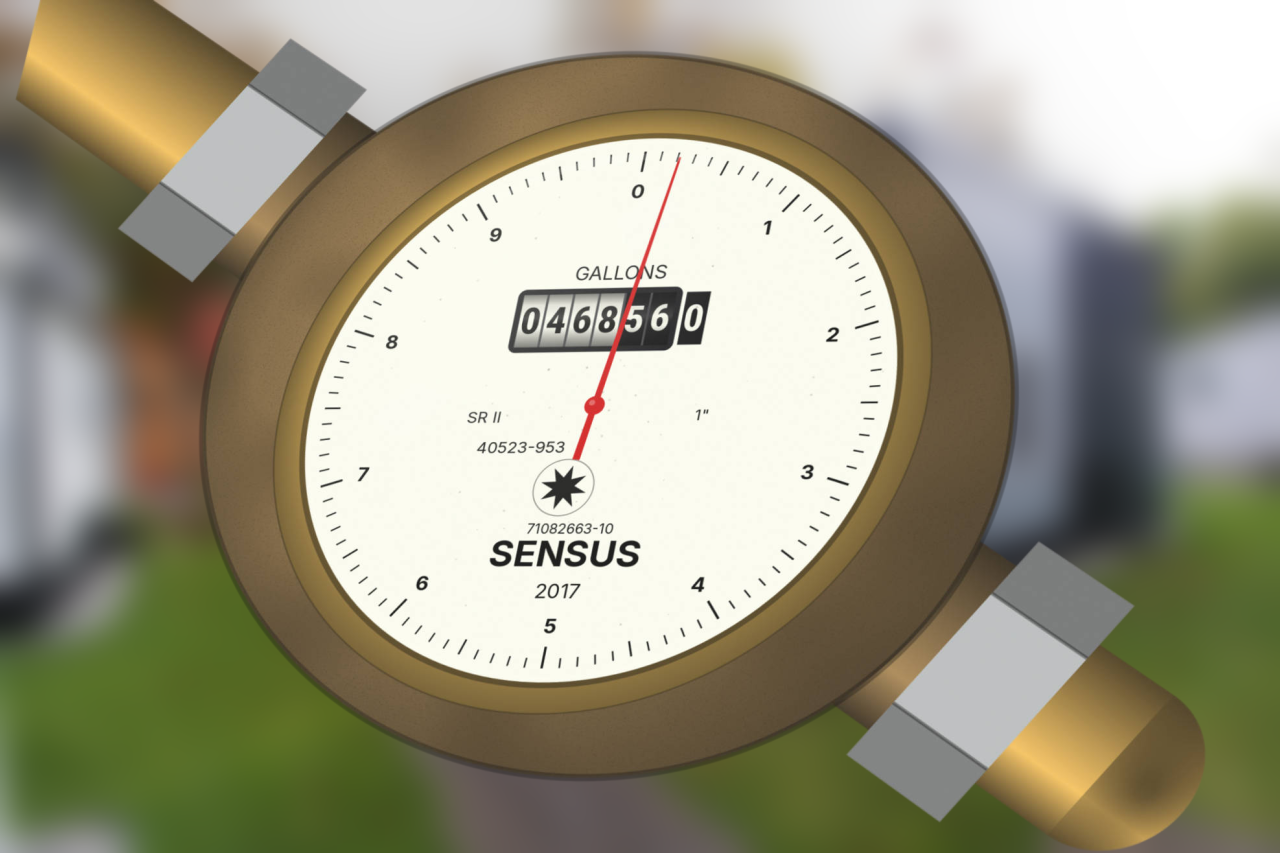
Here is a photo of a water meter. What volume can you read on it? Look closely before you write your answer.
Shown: 468560.2 gal
